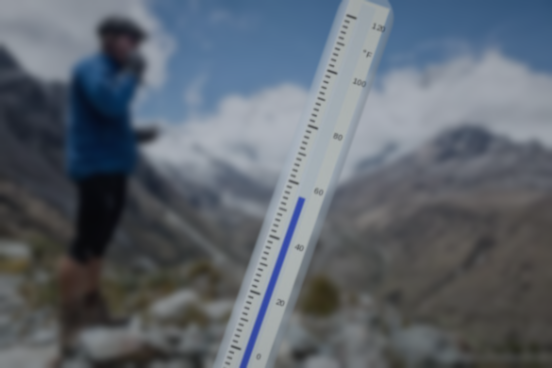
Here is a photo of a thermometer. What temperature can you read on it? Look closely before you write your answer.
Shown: 56 °F
